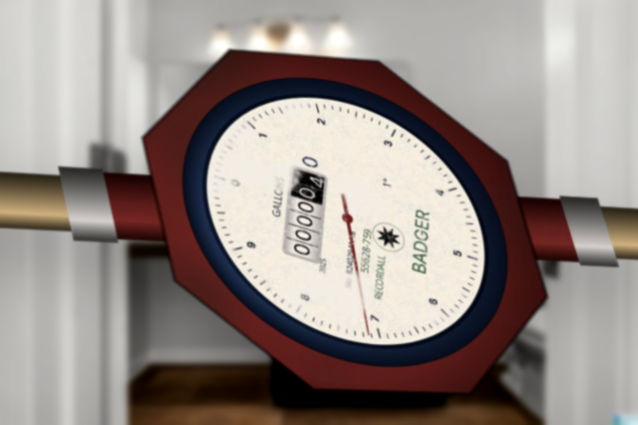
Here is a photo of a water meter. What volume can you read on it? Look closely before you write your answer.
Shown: 37.1 gal
